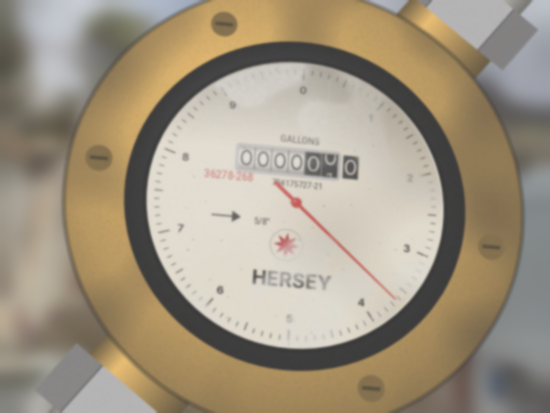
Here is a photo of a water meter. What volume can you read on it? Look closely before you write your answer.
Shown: 3.6 gal
